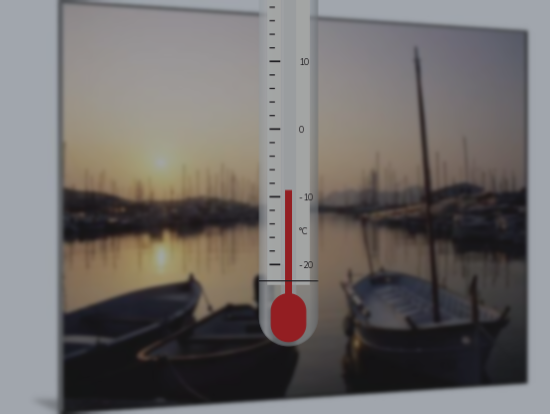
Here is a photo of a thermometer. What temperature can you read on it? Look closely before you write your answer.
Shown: -9 °C
